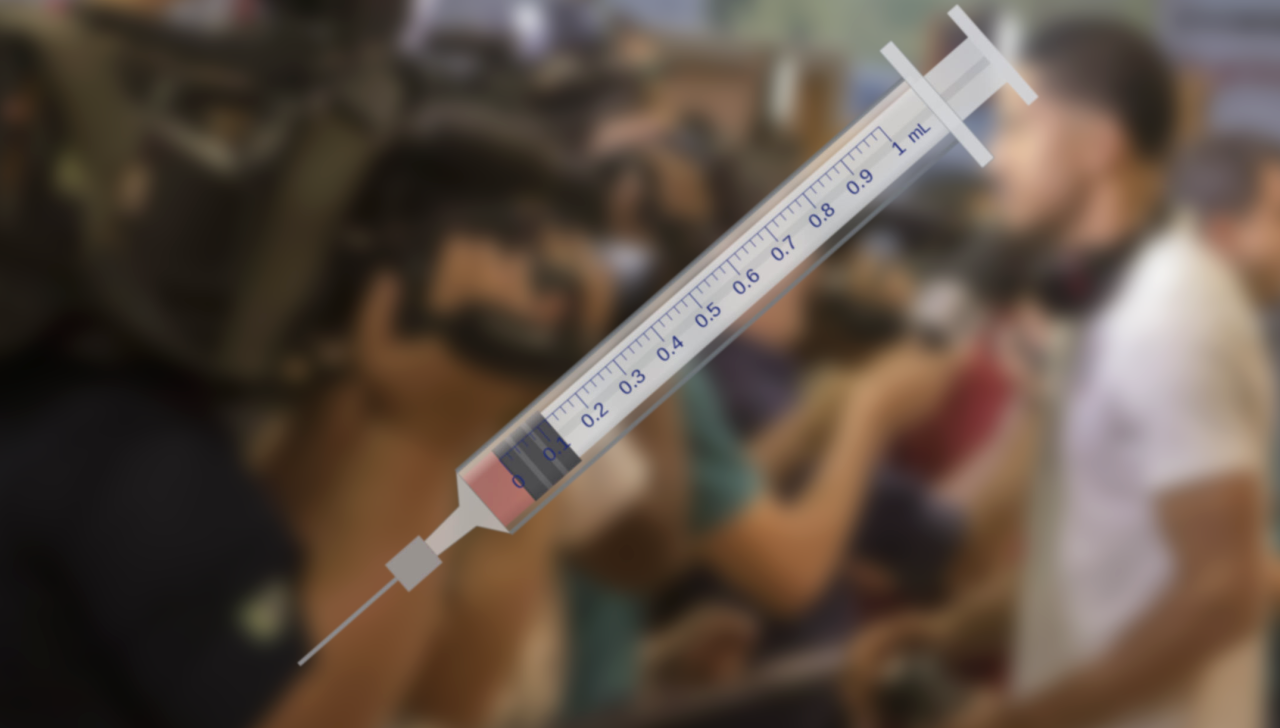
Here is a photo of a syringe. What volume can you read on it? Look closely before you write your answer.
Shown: 0 mL
